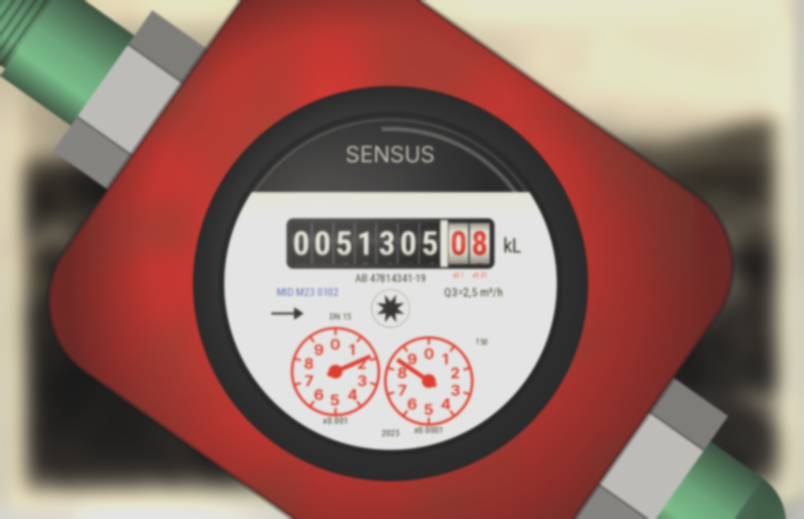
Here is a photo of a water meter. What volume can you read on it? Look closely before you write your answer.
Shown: 51305.0818 kL
